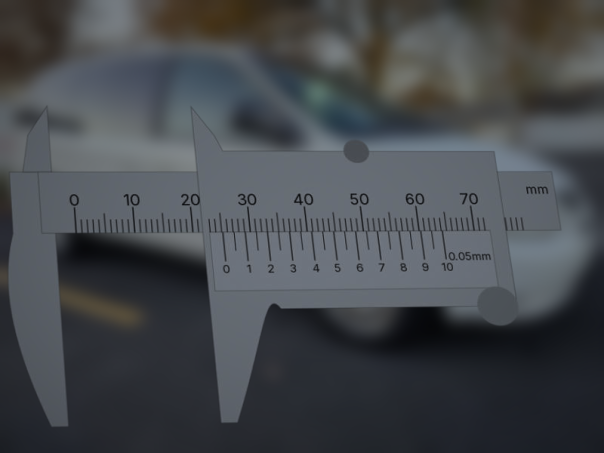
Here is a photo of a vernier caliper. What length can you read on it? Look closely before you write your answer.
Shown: 25.2 mm
